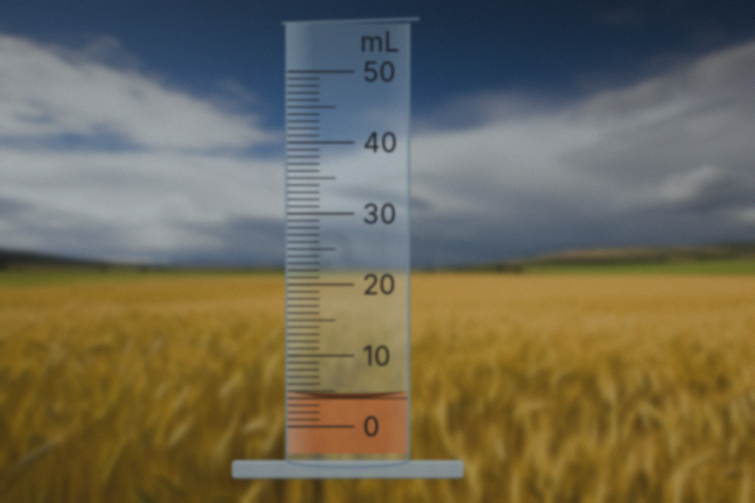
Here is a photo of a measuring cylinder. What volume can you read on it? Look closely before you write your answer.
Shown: 4 mL
